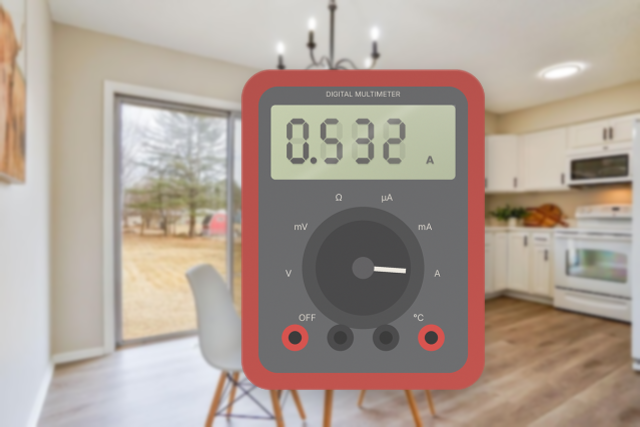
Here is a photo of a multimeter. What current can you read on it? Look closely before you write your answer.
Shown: 0.532 A
